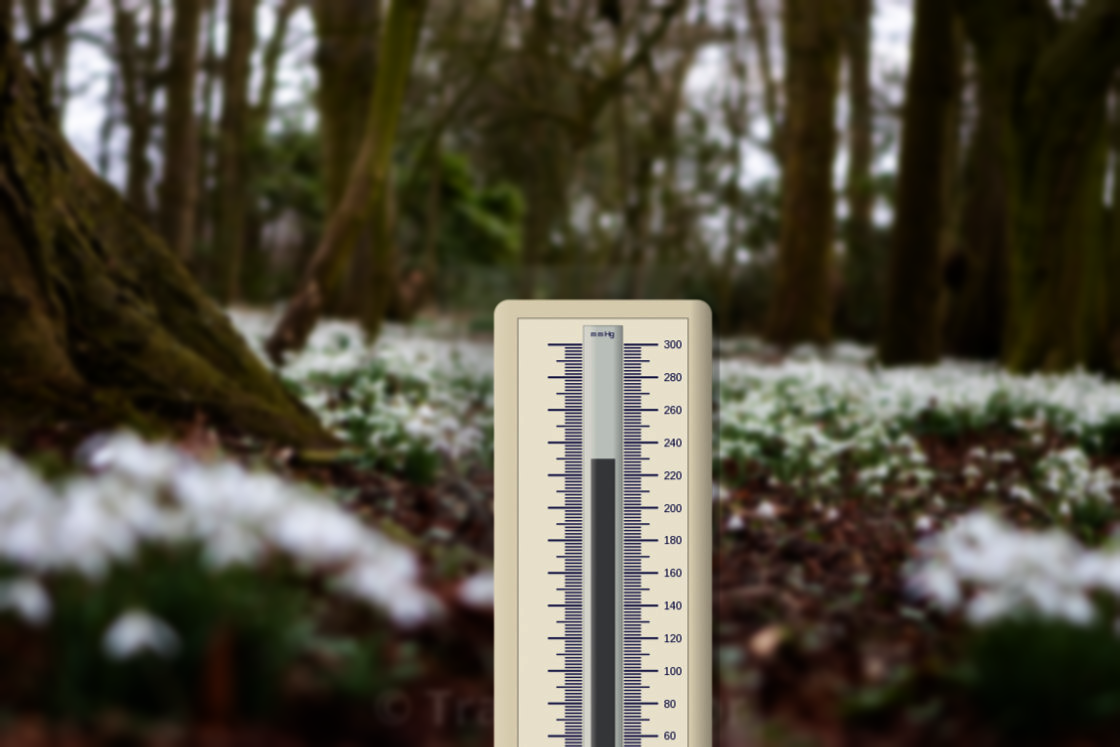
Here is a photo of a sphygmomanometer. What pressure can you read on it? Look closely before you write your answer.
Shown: 230 mmHg
